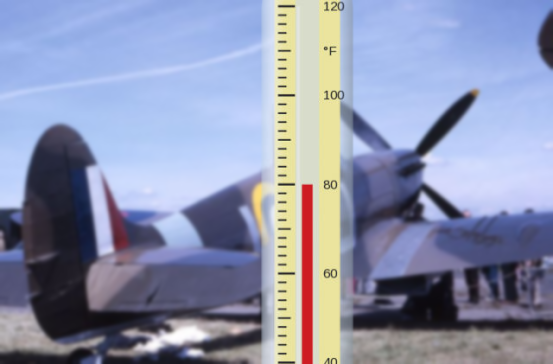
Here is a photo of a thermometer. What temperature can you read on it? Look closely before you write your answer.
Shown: 80 °F
